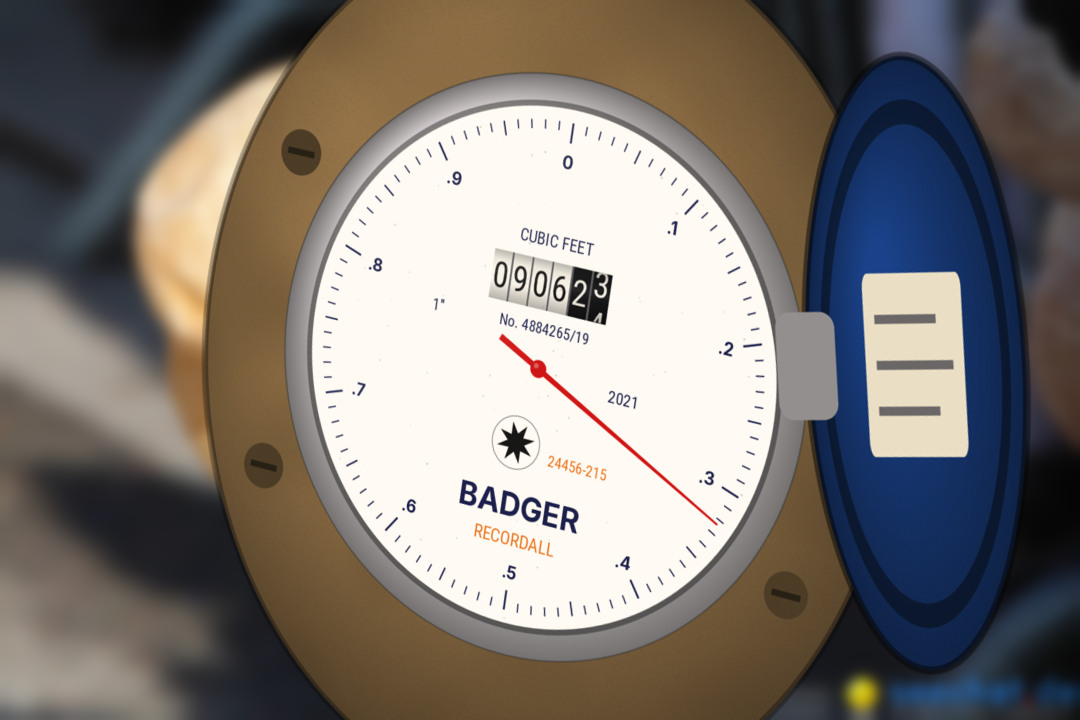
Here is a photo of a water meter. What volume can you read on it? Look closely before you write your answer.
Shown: 90623.32 ft³
